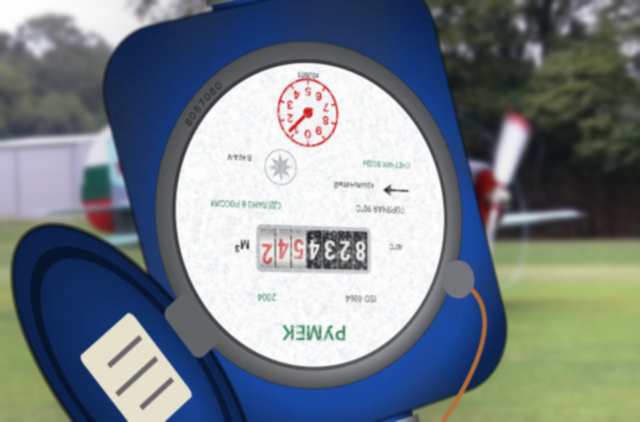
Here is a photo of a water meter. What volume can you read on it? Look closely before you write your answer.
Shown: 8234.5421 m³
